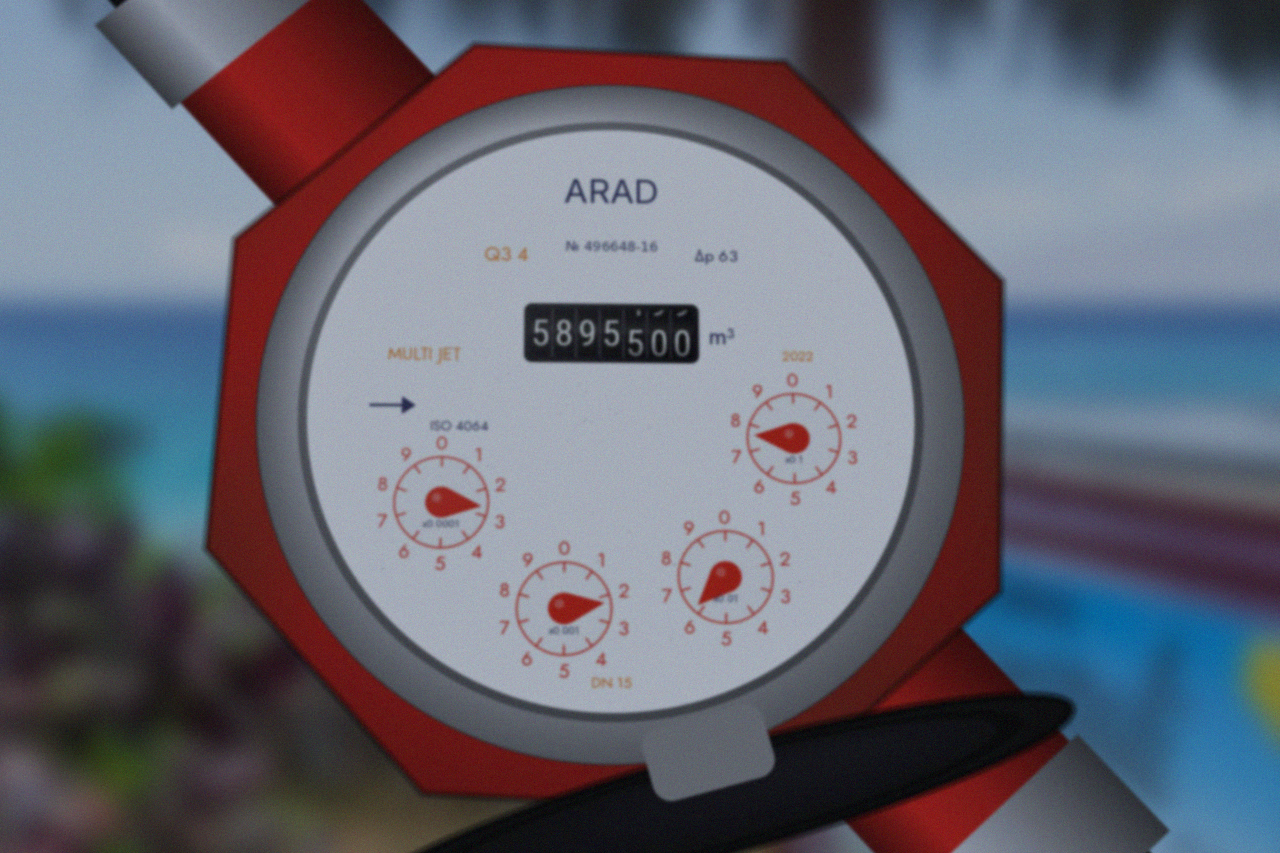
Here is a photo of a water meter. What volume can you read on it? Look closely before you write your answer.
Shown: 5895499.7622 m³
